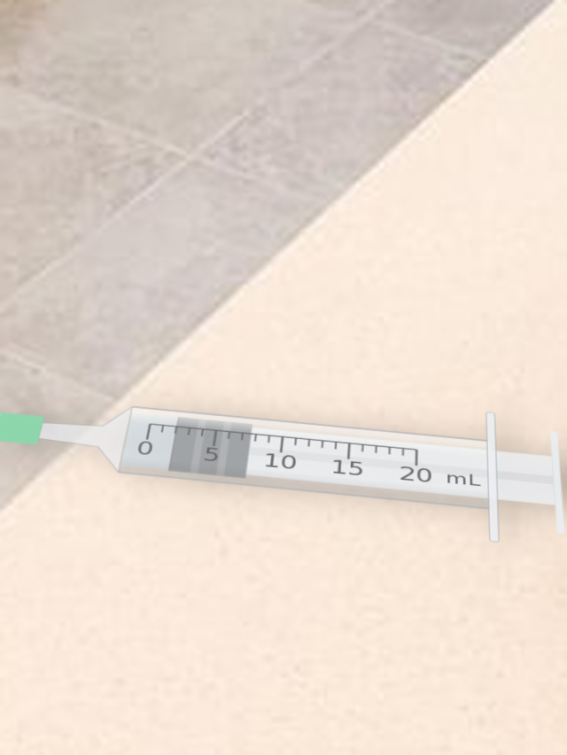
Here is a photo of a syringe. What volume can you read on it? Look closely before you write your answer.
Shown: 2 mL
